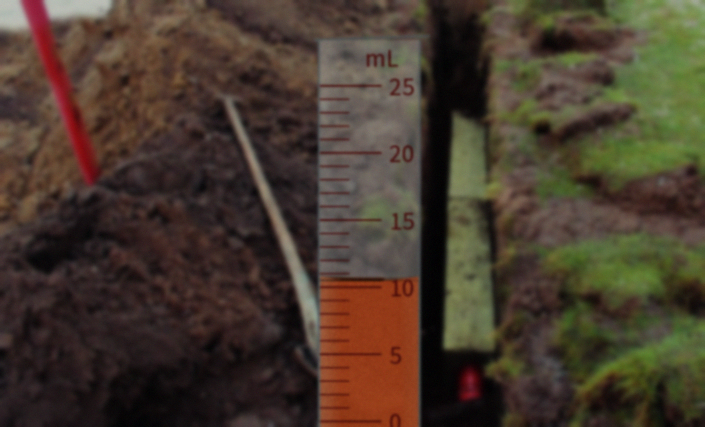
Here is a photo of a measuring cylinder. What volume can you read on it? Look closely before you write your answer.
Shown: 10.5 mL
